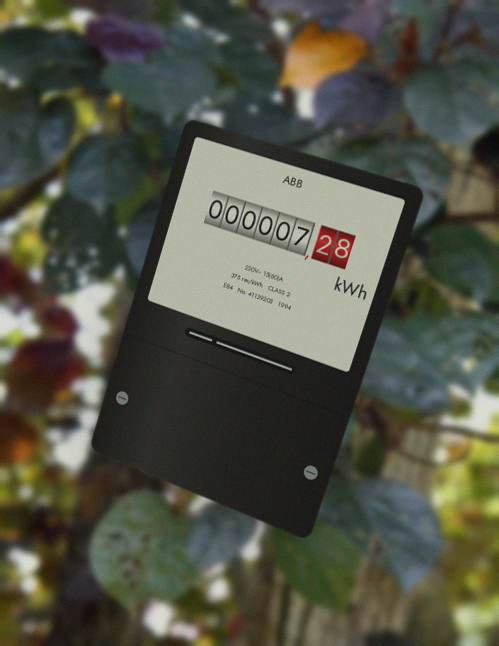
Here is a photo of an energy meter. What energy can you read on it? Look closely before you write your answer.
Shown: 7.28 kWh
